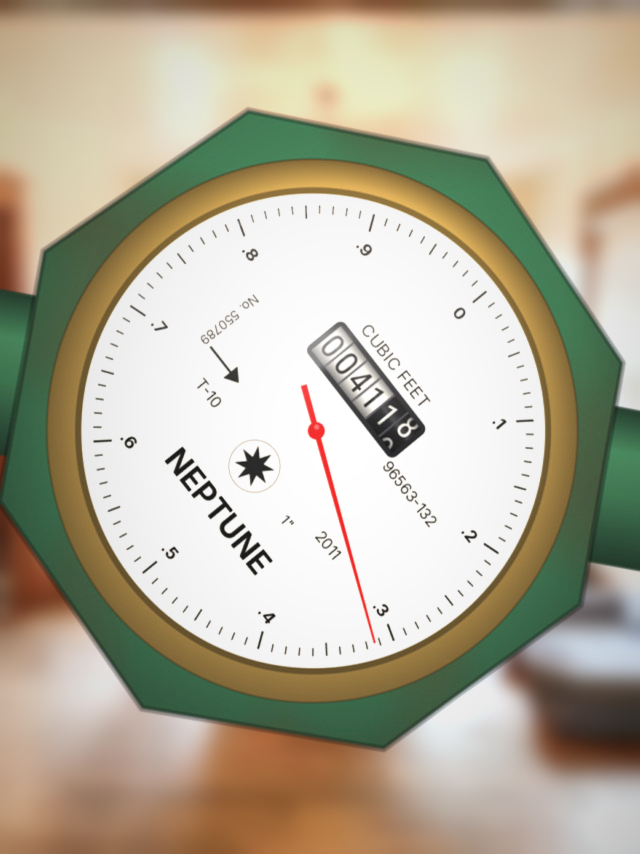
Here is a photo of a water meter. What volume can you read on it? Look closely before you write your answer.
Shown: 4118.31 ft³
